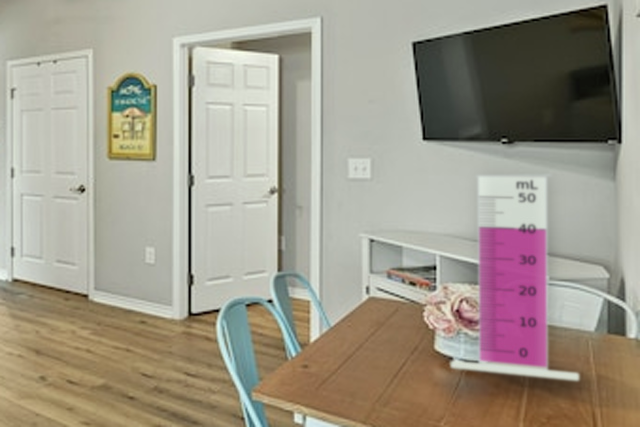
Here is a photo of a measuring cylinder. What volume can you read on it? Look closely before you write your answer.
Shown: 40 mL
